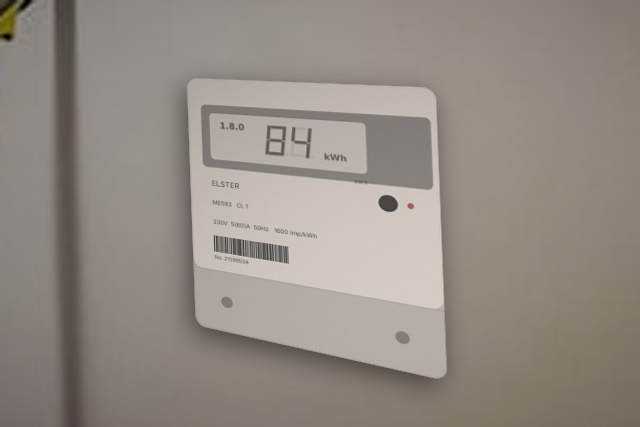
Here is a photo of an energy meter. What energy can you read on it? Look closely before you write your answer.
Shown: 84 kWh
